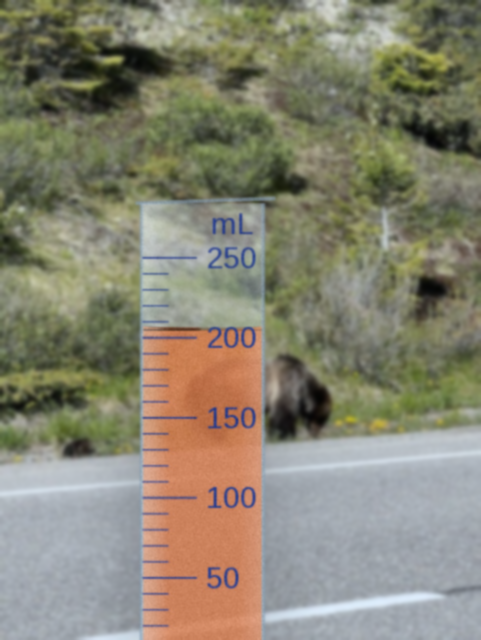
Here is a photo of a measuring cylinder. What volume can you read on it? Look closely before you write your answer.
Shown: 205 mL
